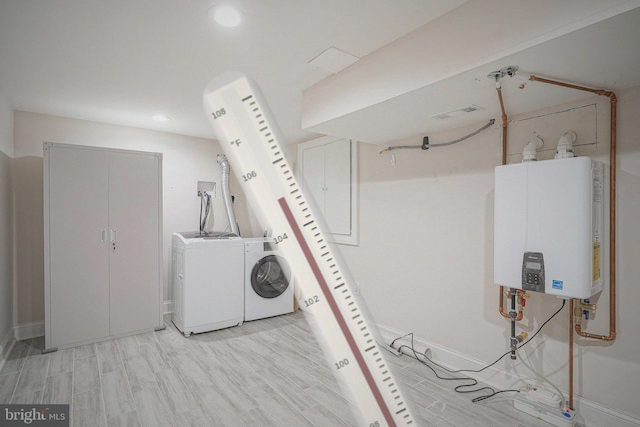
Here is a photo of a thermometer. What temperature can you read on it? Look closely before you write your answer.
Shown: 105 °F
